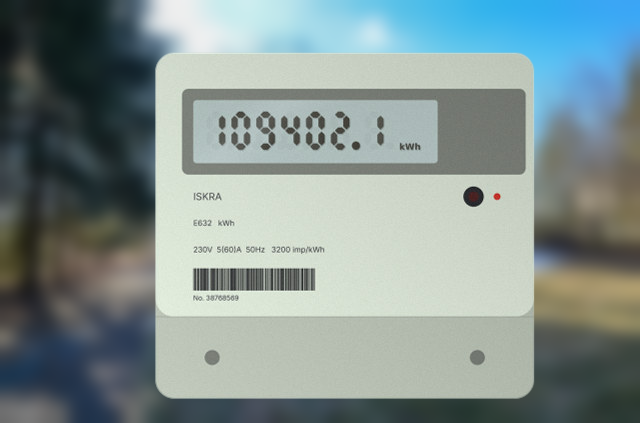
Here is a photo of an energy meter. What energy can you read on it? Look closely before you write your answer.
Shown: 109402.1 kWh
